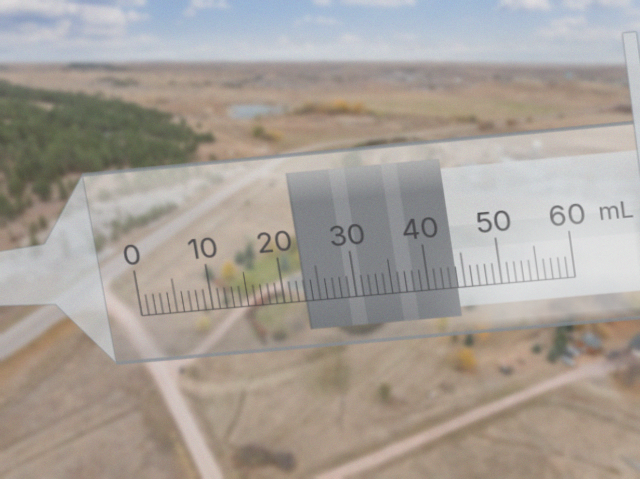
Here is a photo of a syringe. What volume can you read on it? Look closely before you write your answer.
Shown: 23 mL
